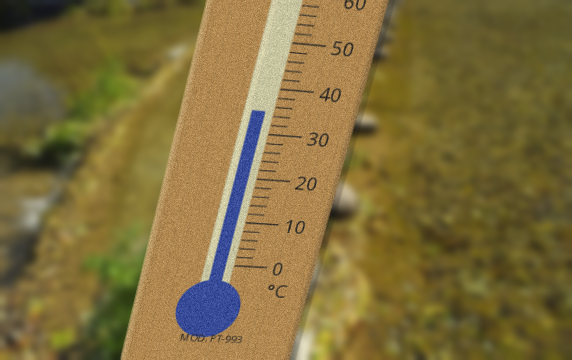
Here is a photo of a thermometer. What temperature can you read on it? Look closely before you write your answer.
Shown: 35 °C
